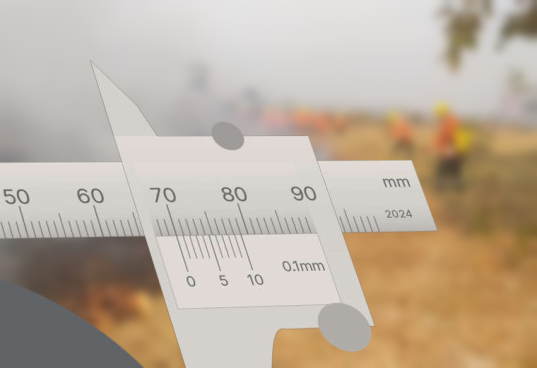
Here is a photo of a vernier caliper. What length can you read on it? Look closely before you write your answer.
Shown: 70.0 mm
